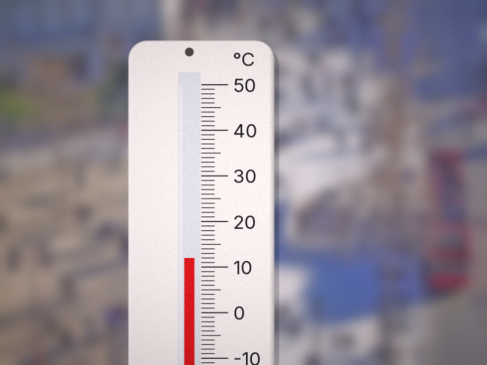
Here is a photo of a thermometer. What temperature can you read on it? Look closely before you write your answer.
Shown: 12 °C
